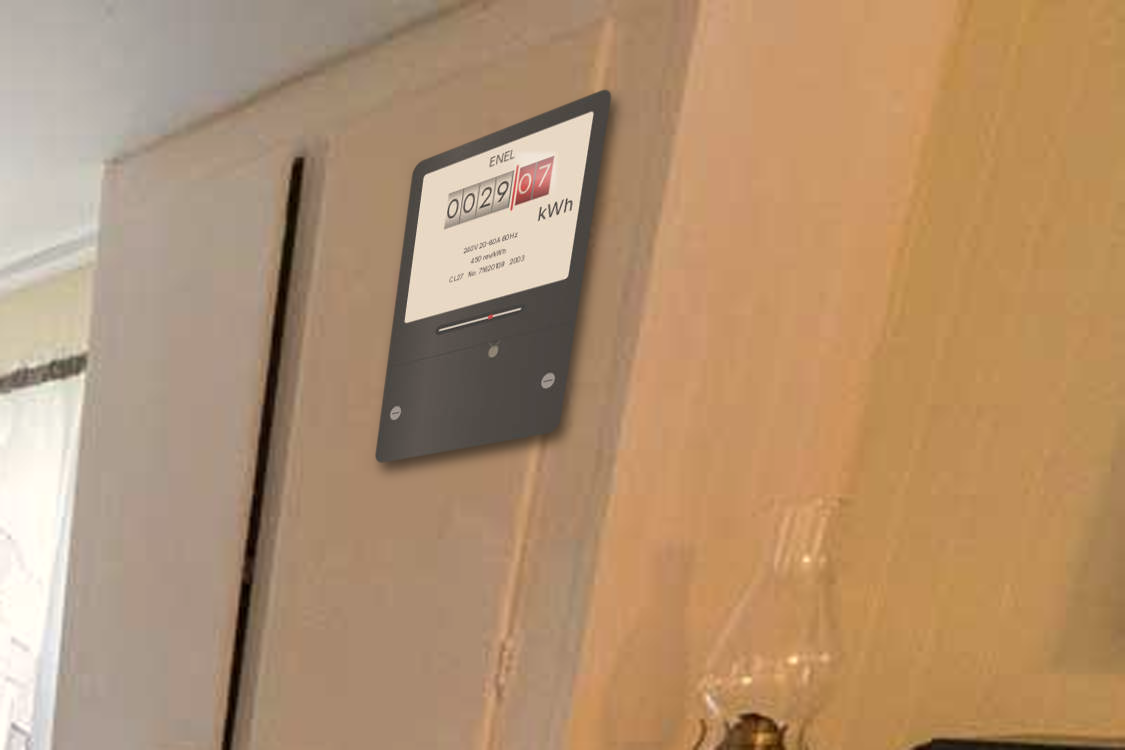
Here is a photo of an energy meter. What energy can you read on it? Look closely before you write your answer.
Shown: 29.07 kWh
